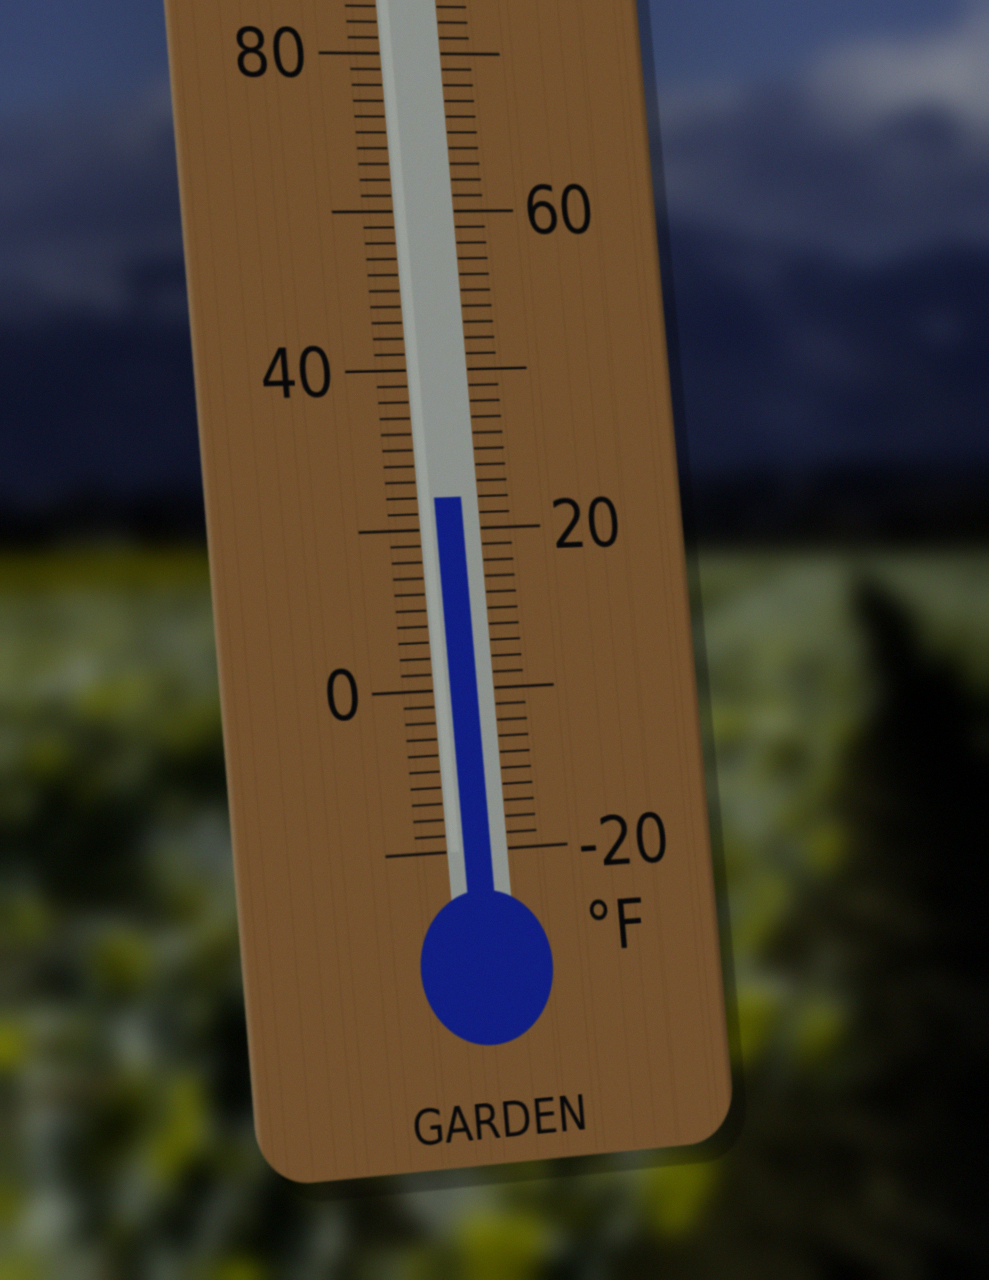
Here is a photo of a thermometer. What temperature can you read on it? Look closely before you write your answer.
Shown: 24 °F
